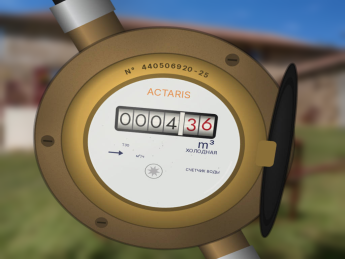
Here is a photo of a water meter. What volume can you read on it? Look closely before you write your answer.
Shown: 4.36 m³
